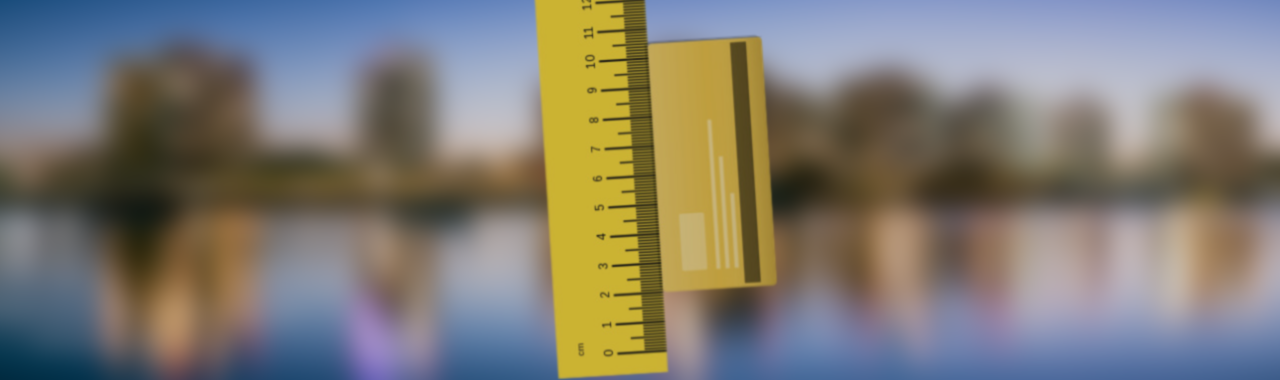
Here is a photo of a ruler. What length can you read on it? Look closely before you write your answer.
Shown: 8.5 cm
